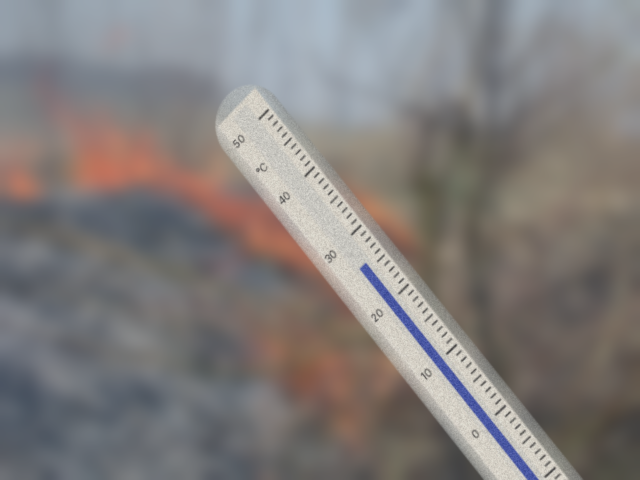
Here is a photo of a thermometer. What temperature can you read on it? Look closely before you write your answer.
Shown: 26 °C
